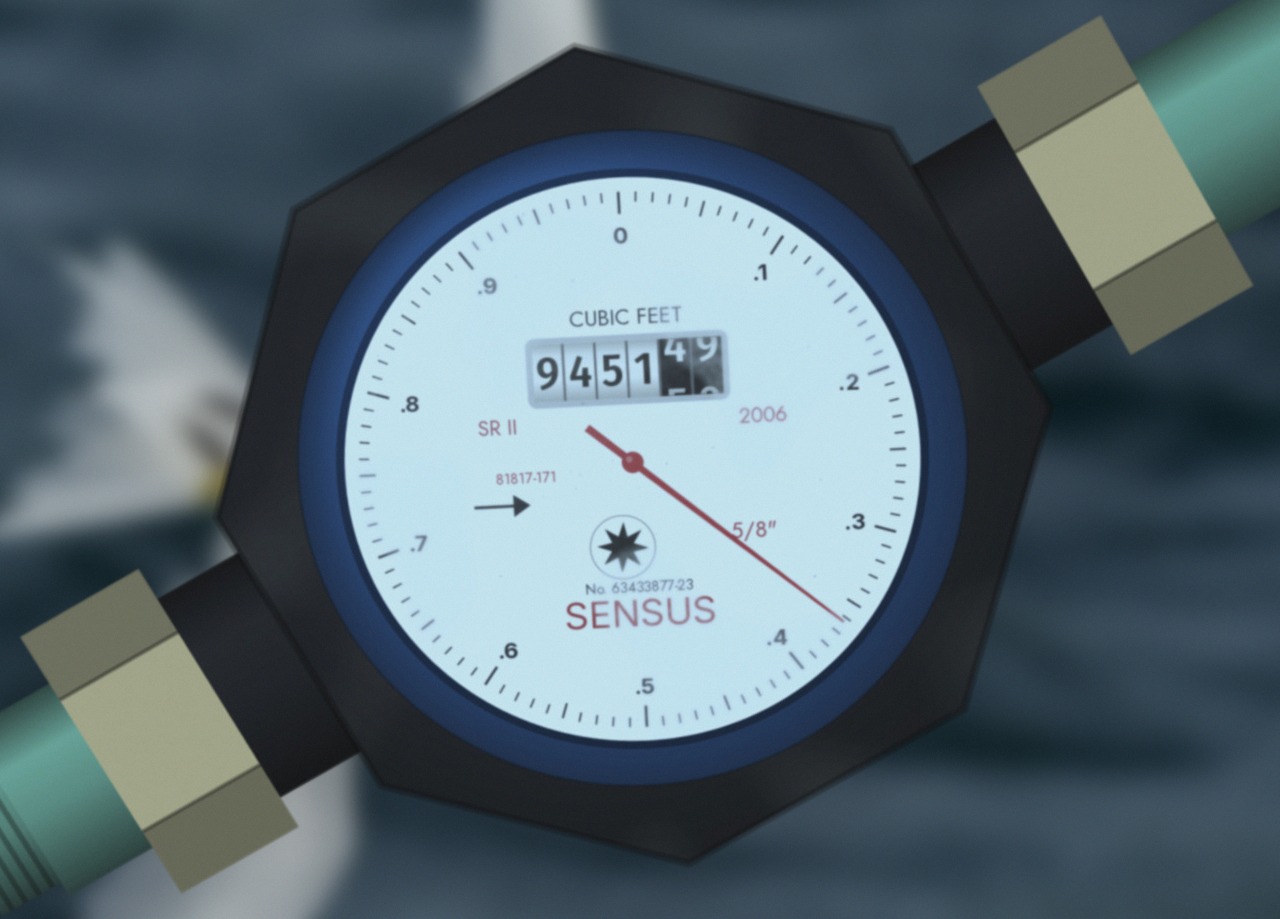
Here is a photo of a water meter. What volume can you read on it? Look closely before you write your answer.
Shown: 945149.36 ft³
